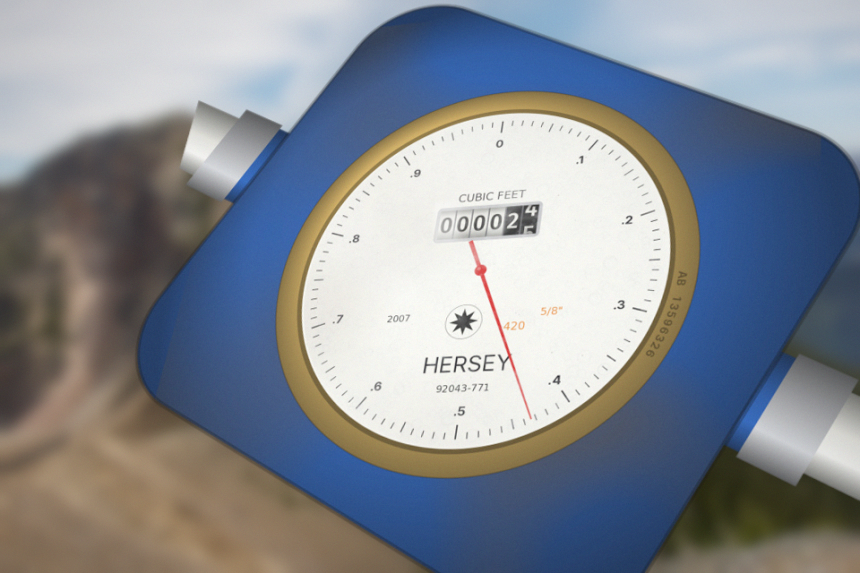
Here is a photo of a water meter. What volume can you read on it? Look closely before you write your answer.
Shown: 24.43 ft³
